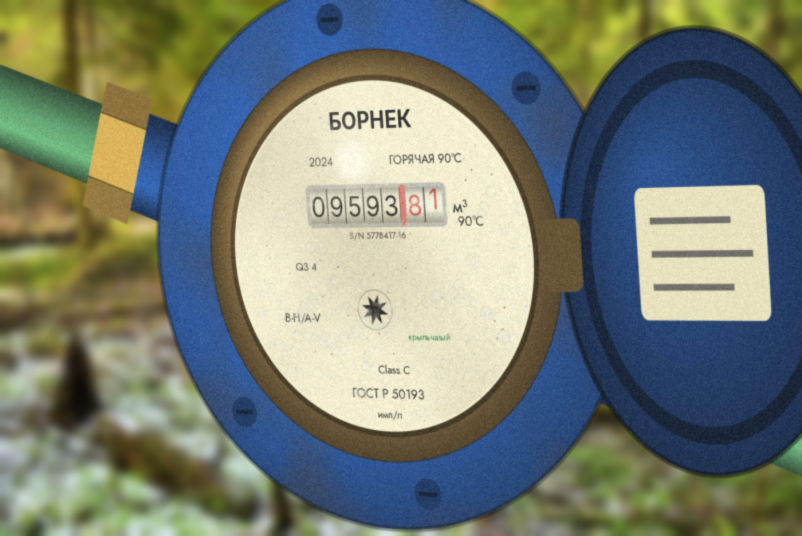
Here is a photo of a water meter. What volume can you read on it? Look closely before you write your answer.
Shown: 9593.81 m³
